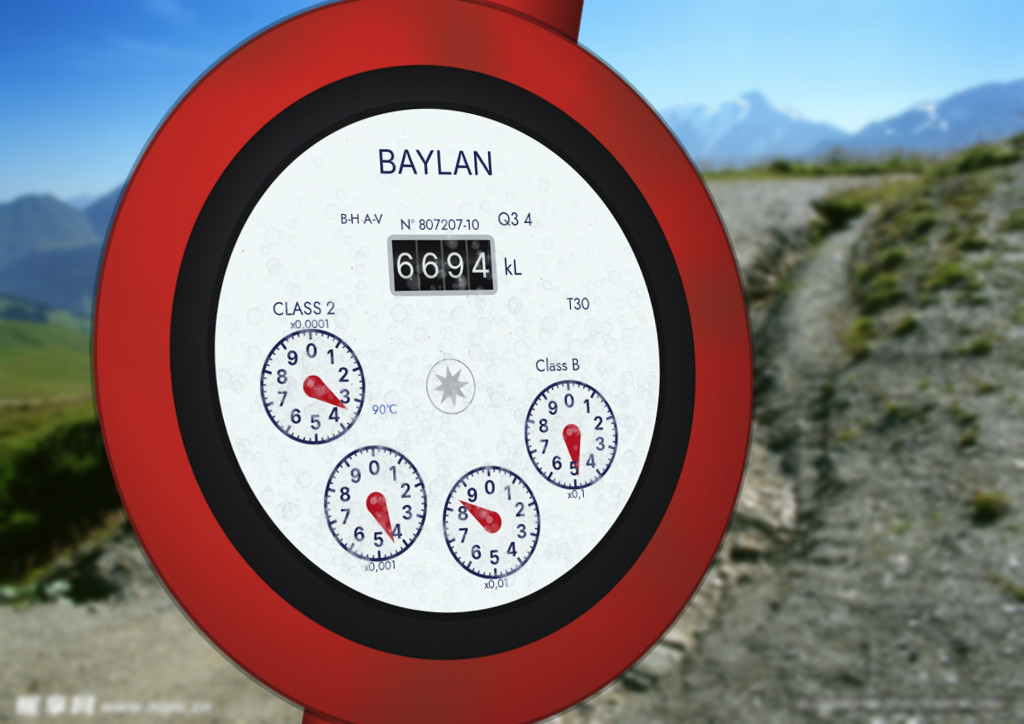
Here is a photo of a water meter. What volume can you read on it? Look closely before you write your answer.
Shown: 6694.4843 kL
